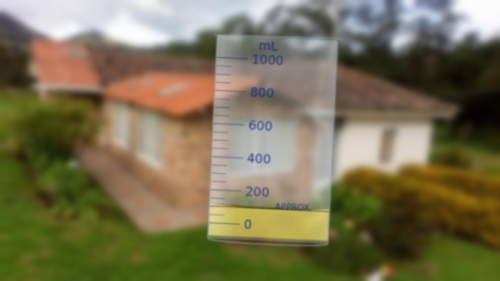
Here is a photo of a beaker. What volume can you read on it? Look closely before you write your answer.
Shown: 100 mL
